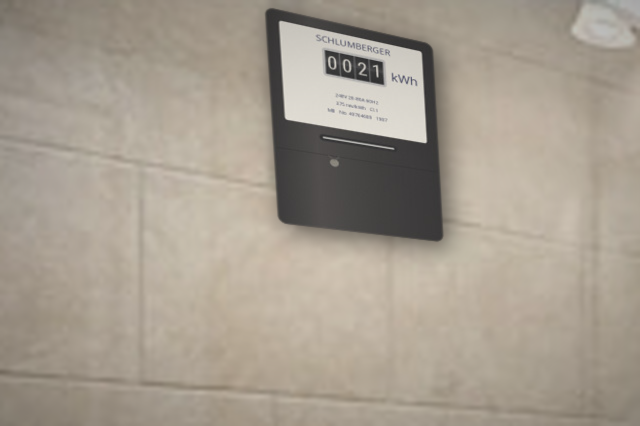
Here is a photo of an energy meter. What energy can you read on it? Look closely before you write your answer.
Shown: 21 kWh
